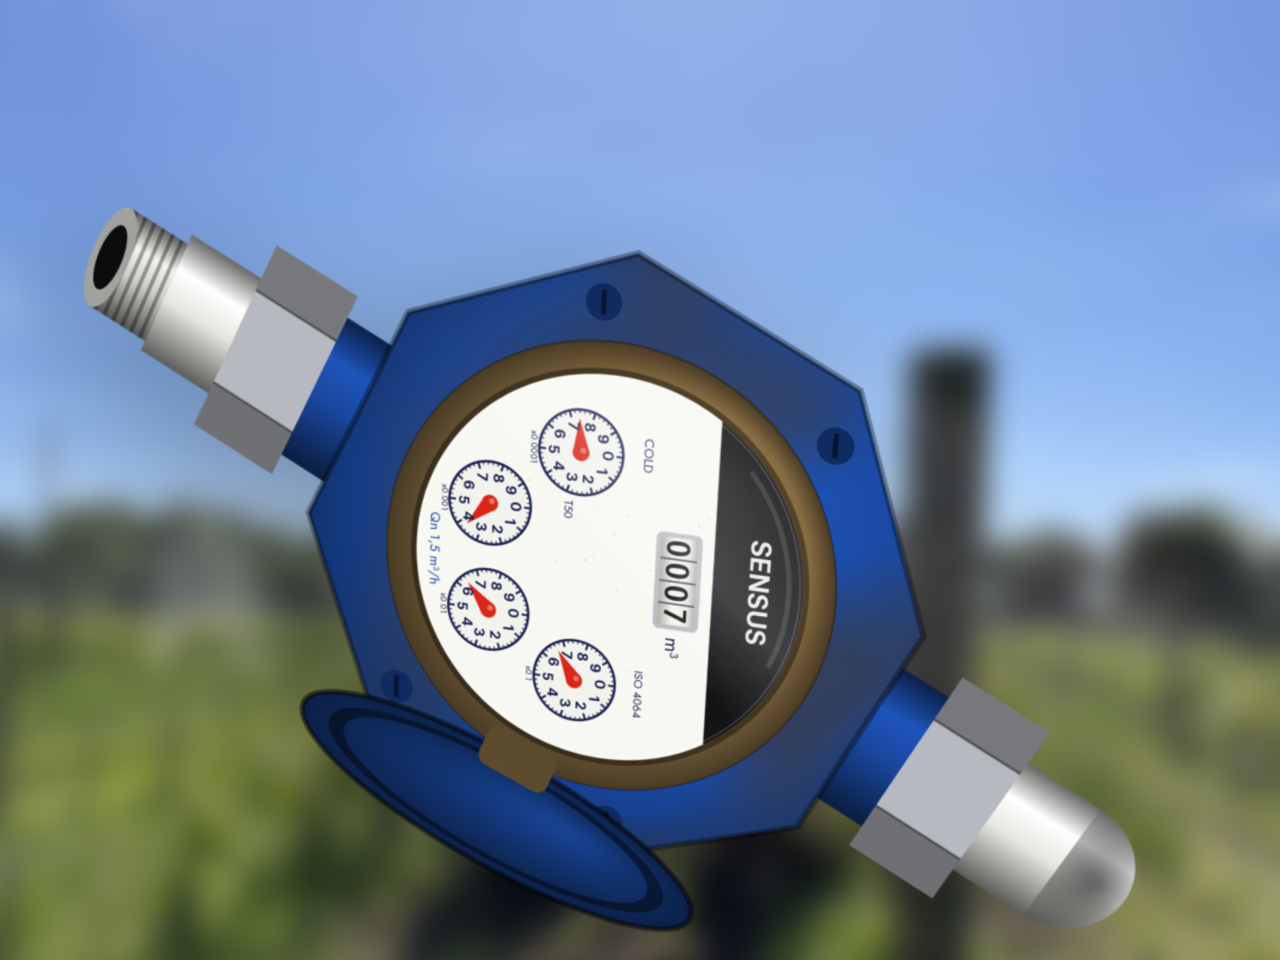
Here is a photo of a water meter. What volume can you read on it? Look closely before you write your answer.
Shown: 7.6637 m³
